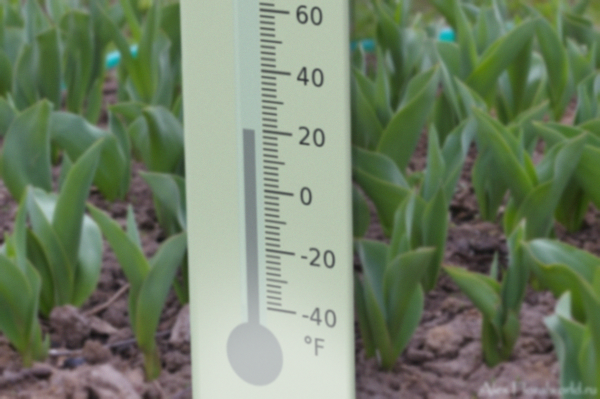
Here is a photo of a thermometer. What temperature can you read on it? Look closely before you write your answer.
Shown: 20 °F
